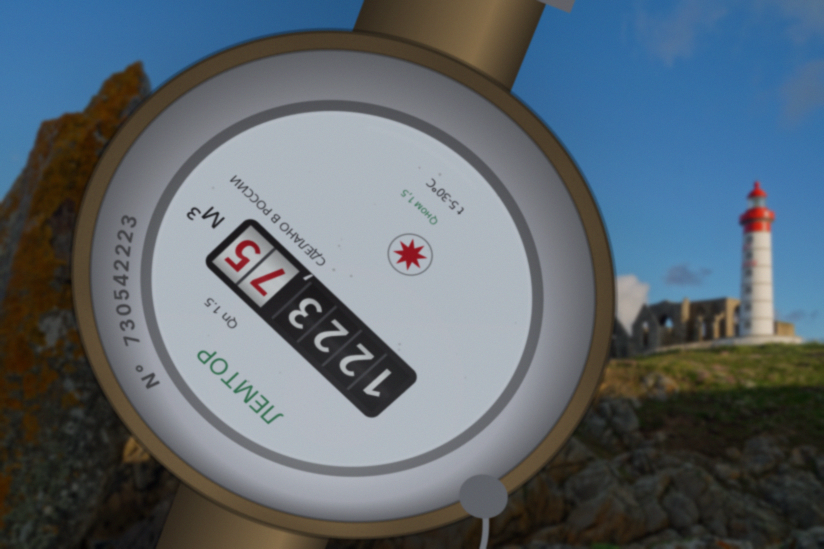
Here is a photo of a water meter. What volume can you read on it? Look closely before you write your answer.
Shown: 1223.75 m³
